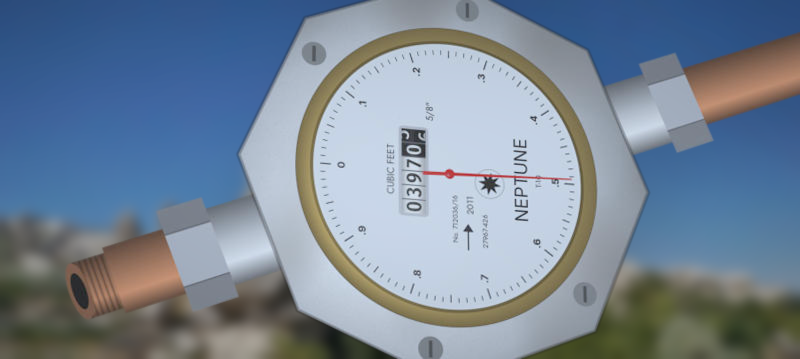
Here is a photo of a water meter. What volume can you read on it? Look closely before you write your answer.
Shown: 39705.49 ft³
